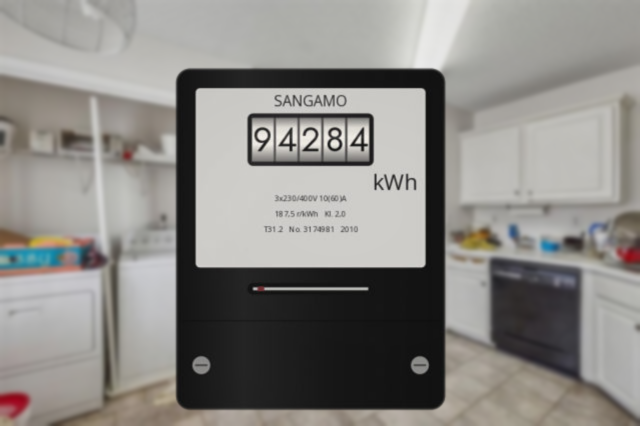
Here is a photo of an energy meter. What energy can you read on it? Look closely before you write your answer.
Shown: 94284 kWh
